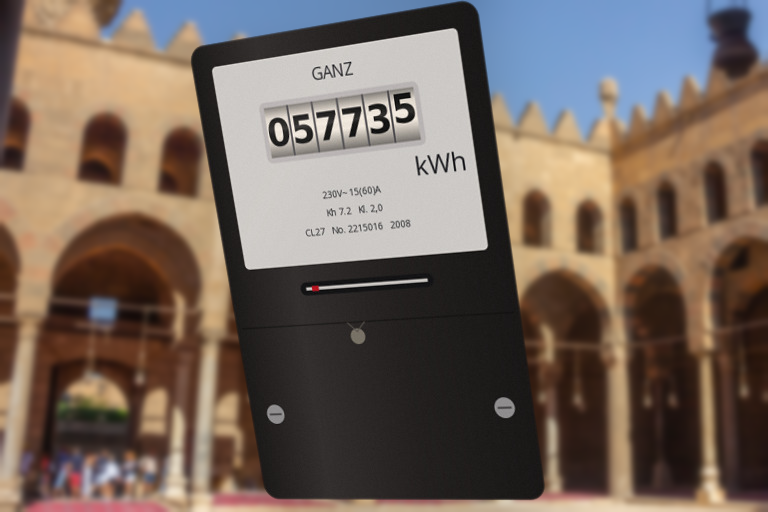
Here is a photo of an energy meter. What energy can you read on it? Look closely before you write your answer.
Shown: 57735 kWh
